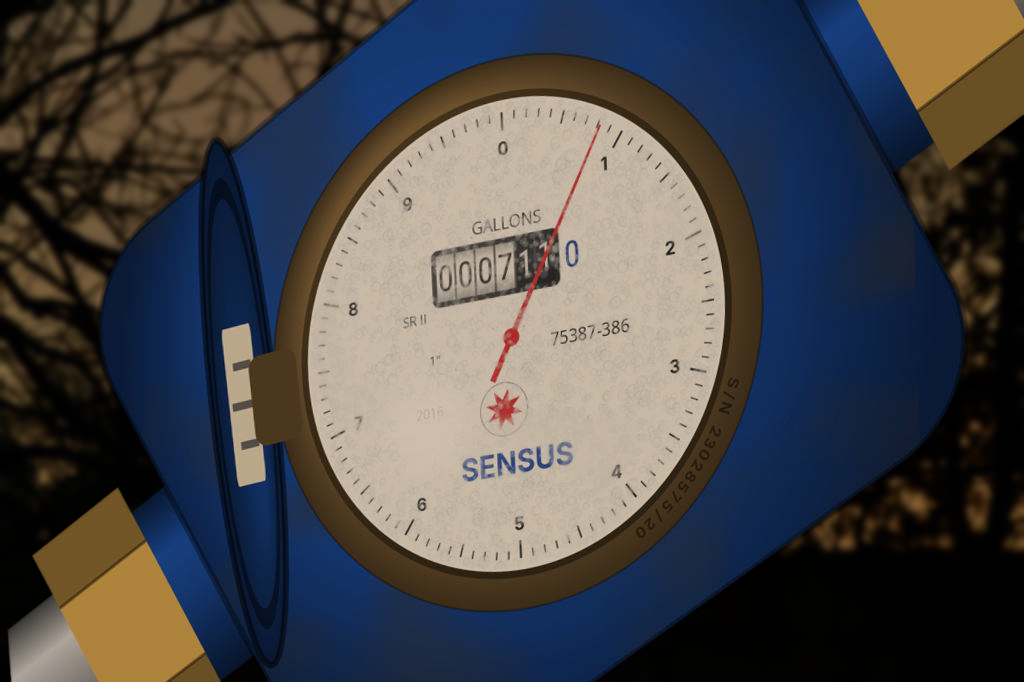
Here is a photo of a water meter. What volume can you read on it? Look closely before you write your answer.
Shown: 7110.8 gal
